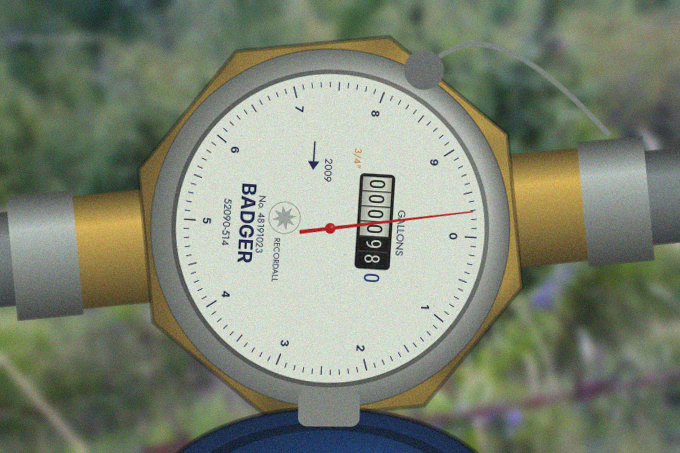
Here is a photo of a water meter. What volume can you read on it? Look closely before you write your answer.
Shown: 979.7 gal
